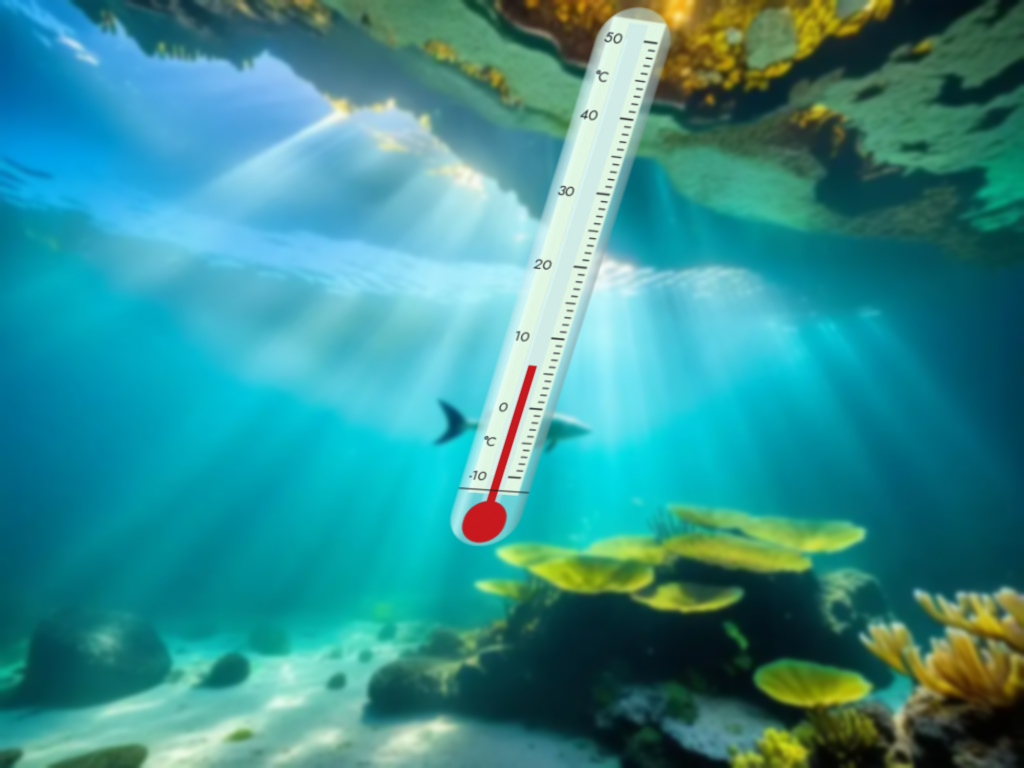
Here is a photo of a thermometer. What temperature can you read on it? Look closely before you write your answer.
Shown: 6 °C
